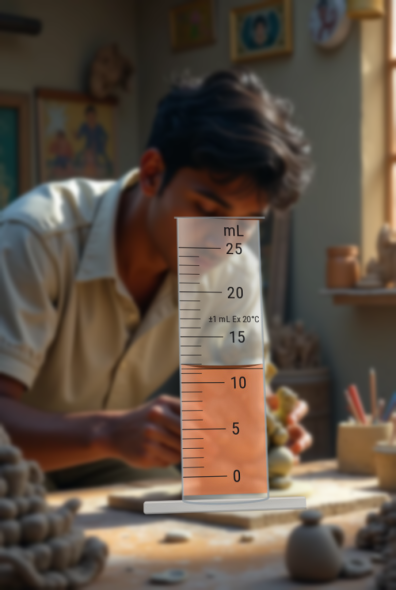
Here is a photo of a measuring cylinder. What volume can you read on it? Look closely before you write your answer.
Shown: 11.5 mL
